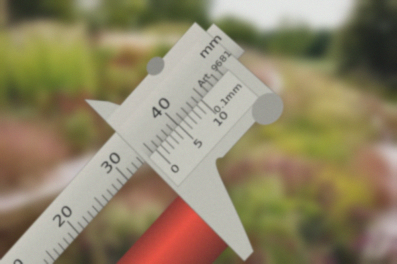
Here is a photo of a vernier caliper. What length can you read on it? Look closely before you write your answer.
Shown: 35.6 mm
